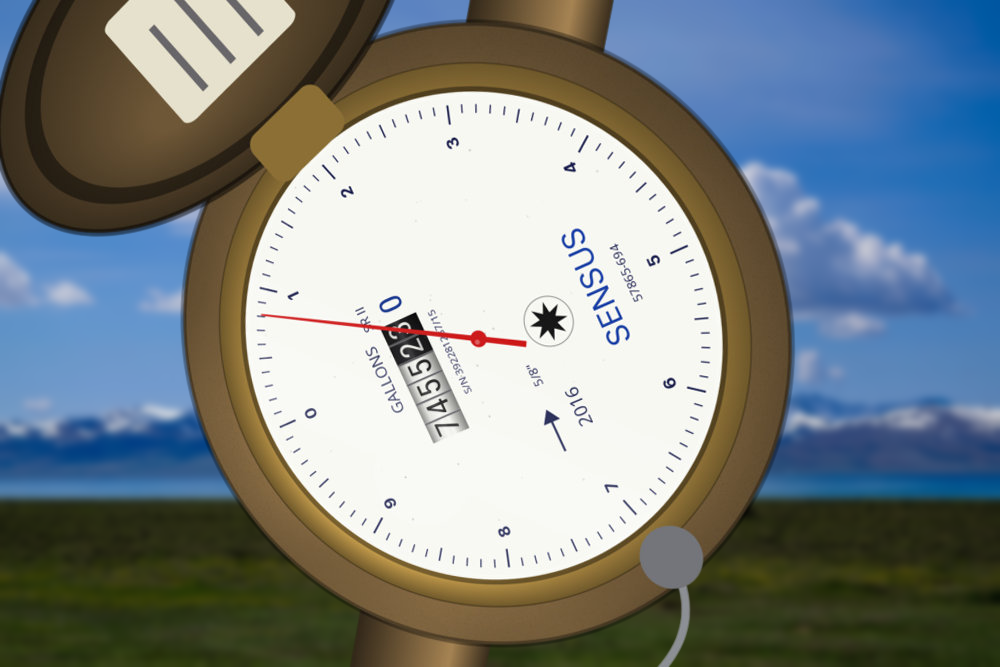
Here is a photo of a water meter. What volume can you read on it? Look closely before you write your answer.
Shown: 7455230.8 gal
